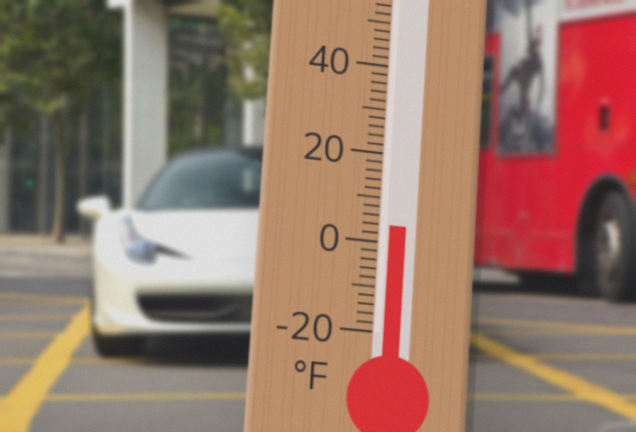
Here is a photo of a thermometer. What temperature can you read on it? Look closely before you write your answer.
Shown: 4 °F
